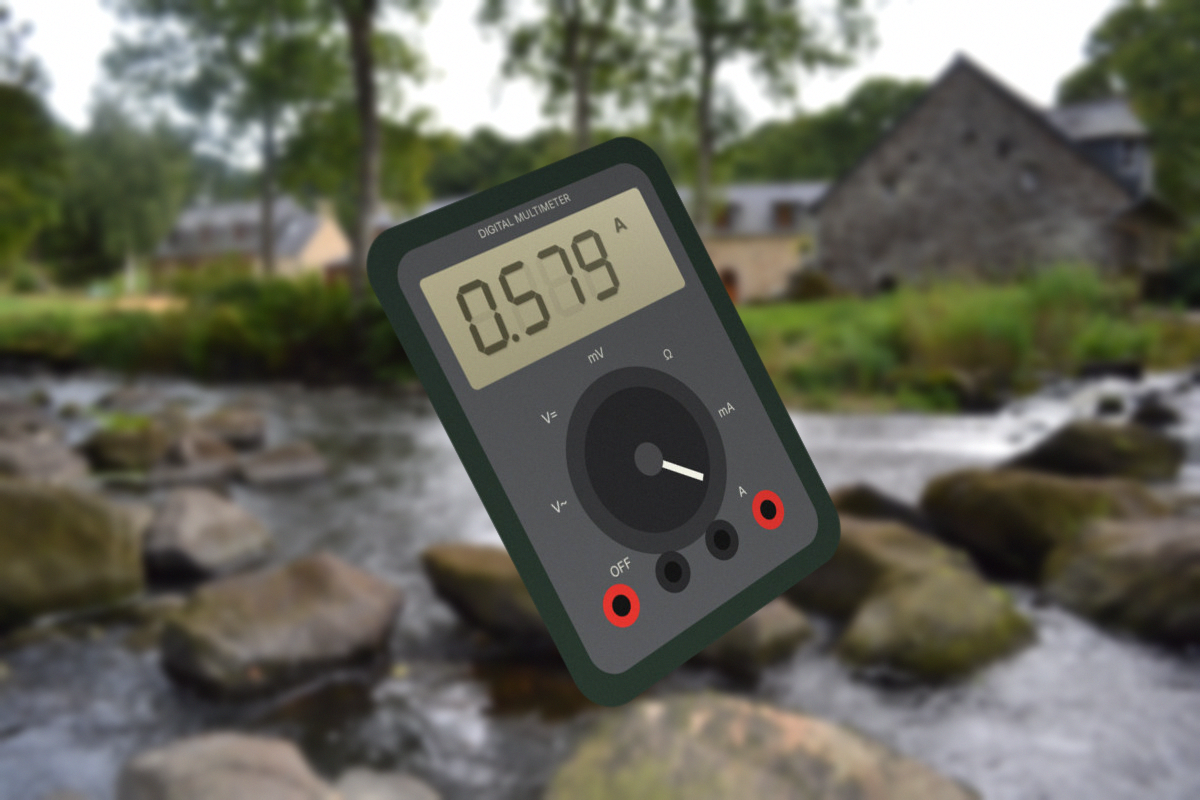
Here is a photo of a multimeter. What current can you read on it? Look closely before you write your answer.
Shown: 0.579 A
